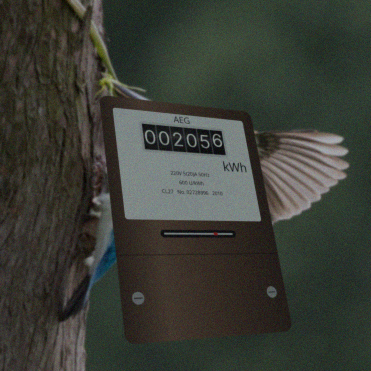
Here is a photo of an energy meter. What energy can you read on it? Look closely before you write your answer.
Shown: 2056 kWh
